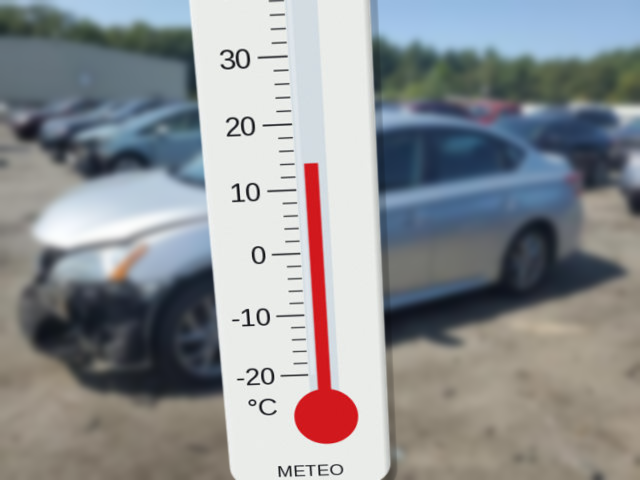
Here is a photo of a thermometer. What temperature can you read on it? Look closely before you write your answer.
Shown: 14 °C
